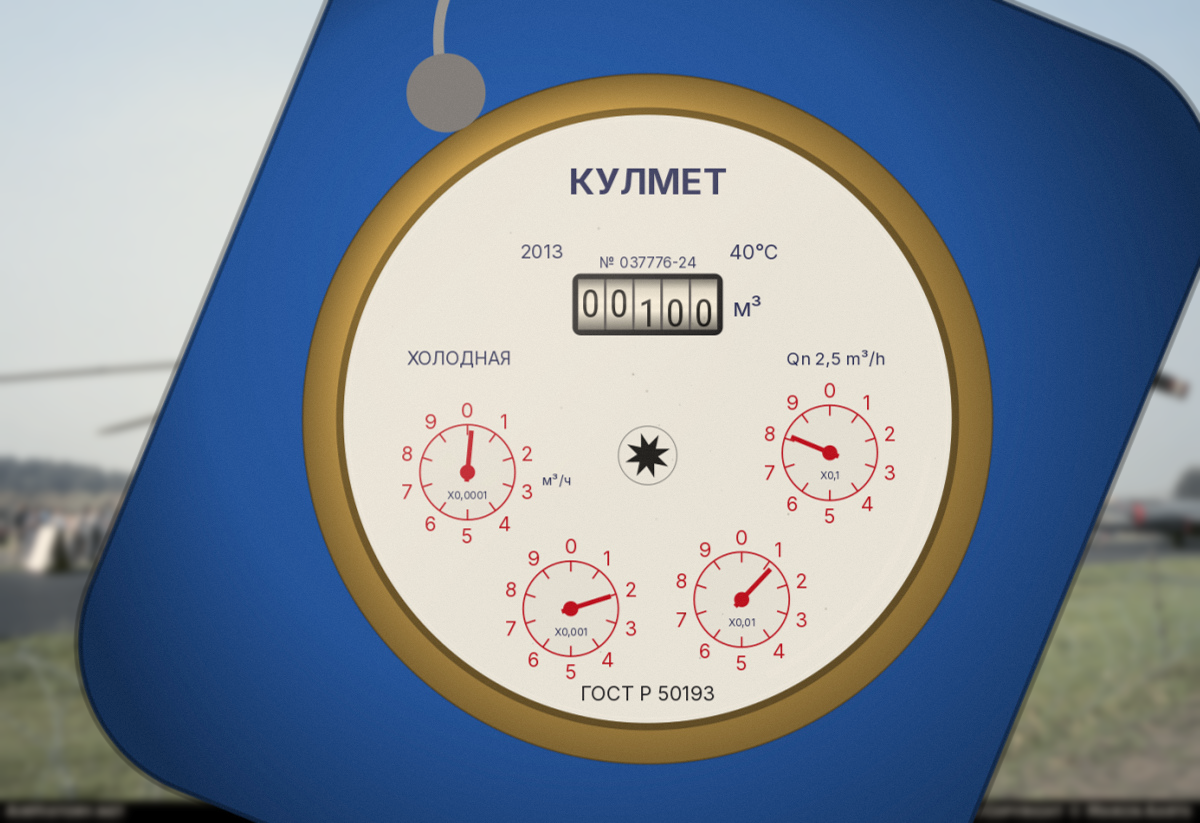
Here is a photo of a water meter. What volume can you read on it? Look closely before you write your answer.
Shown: 99.8120 m³
